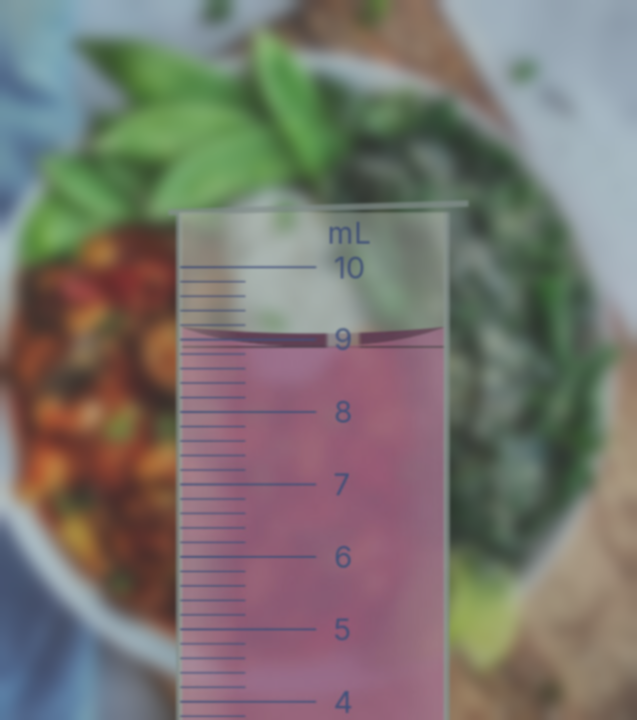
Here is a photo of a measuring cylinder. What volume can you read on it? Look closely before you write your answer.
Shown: 8.9 mL
